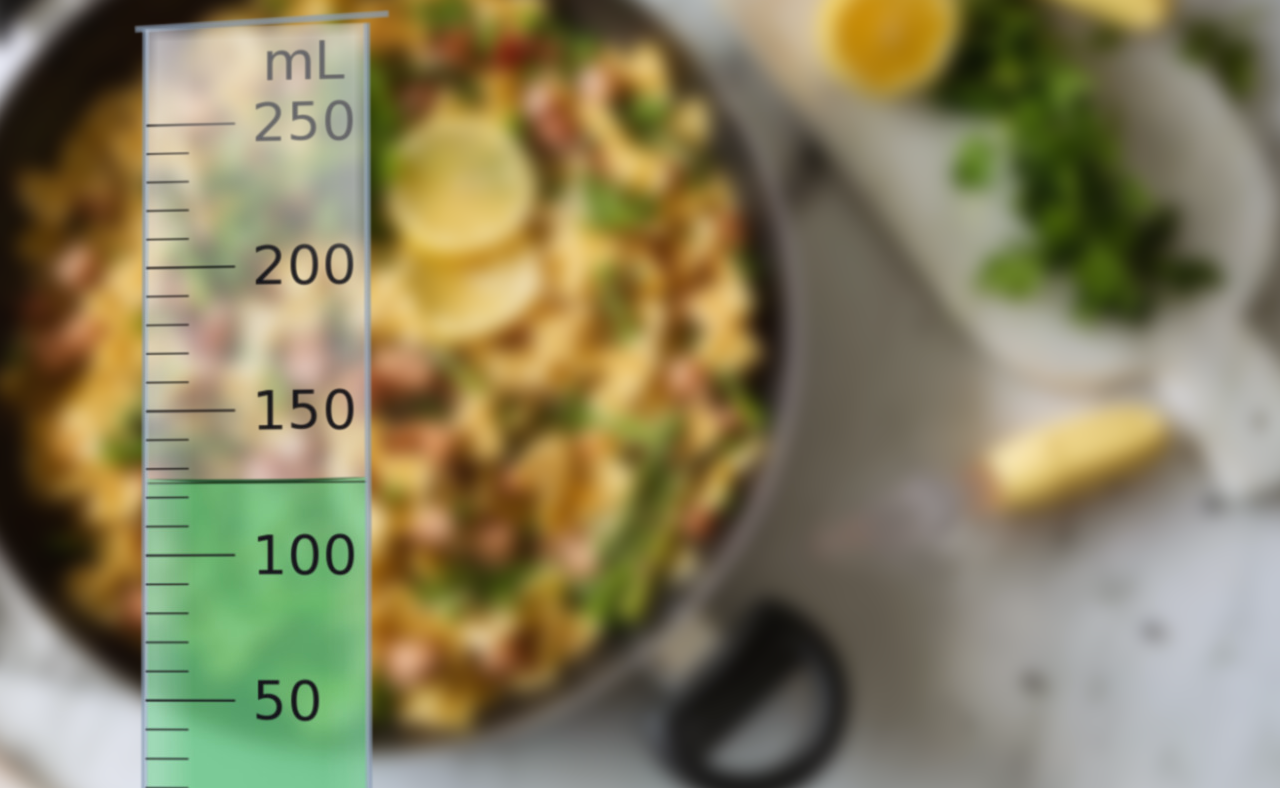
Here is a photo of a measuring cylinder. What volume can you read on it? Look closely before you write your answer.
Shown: 125 mL
